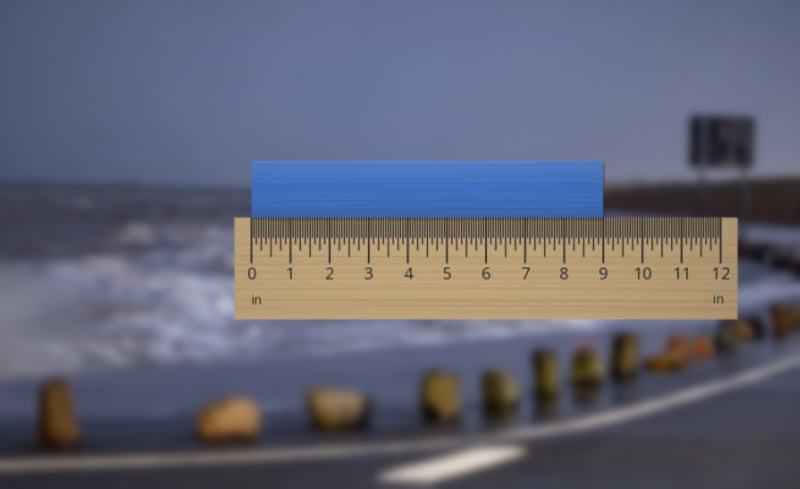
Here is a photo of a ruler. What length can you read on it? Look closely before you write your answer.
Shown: 9 in
